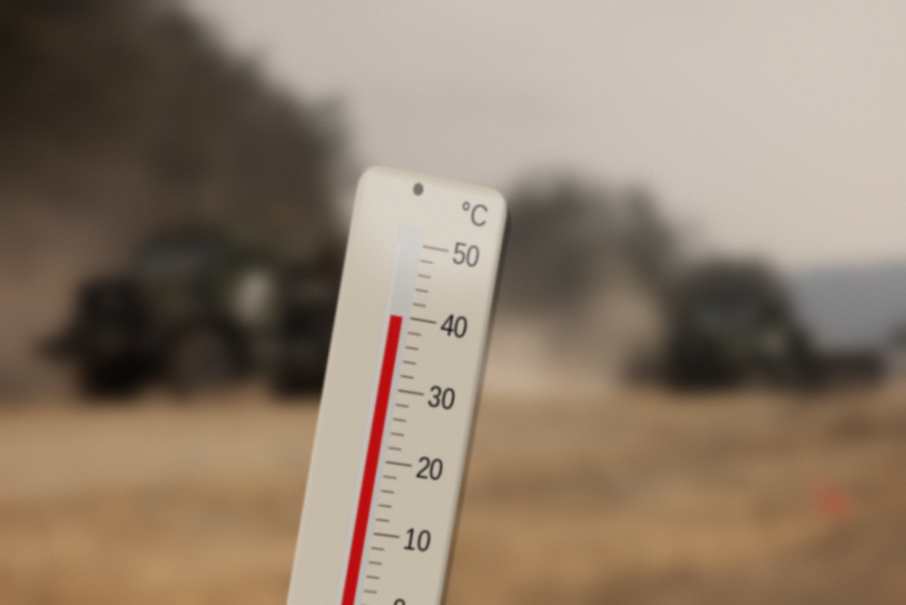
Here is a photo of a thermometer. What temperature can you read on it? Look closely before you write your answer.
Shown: 40 °C
